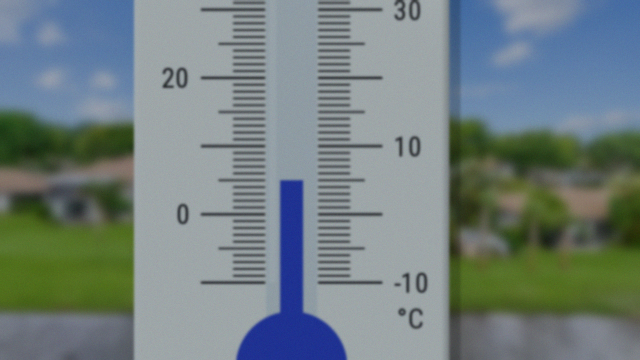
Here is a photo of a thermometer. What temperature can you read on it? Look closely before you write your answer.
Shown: 5 °C
